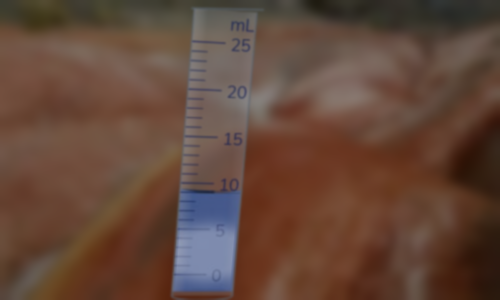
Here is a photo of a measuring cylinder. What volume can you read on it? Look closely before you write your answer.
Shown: 9 mL
